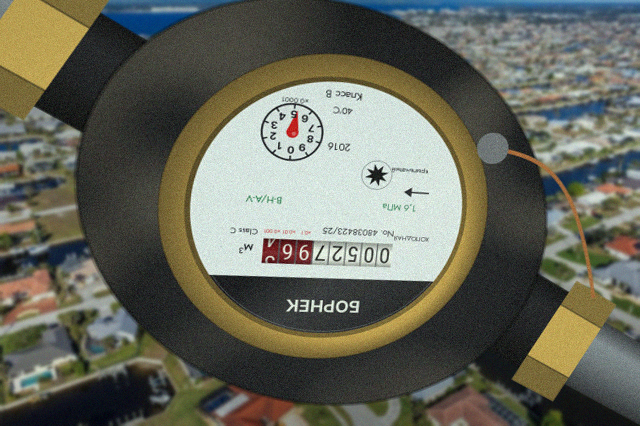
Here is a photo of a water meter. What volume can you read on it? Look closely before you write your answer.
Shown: 527.9635 m³
